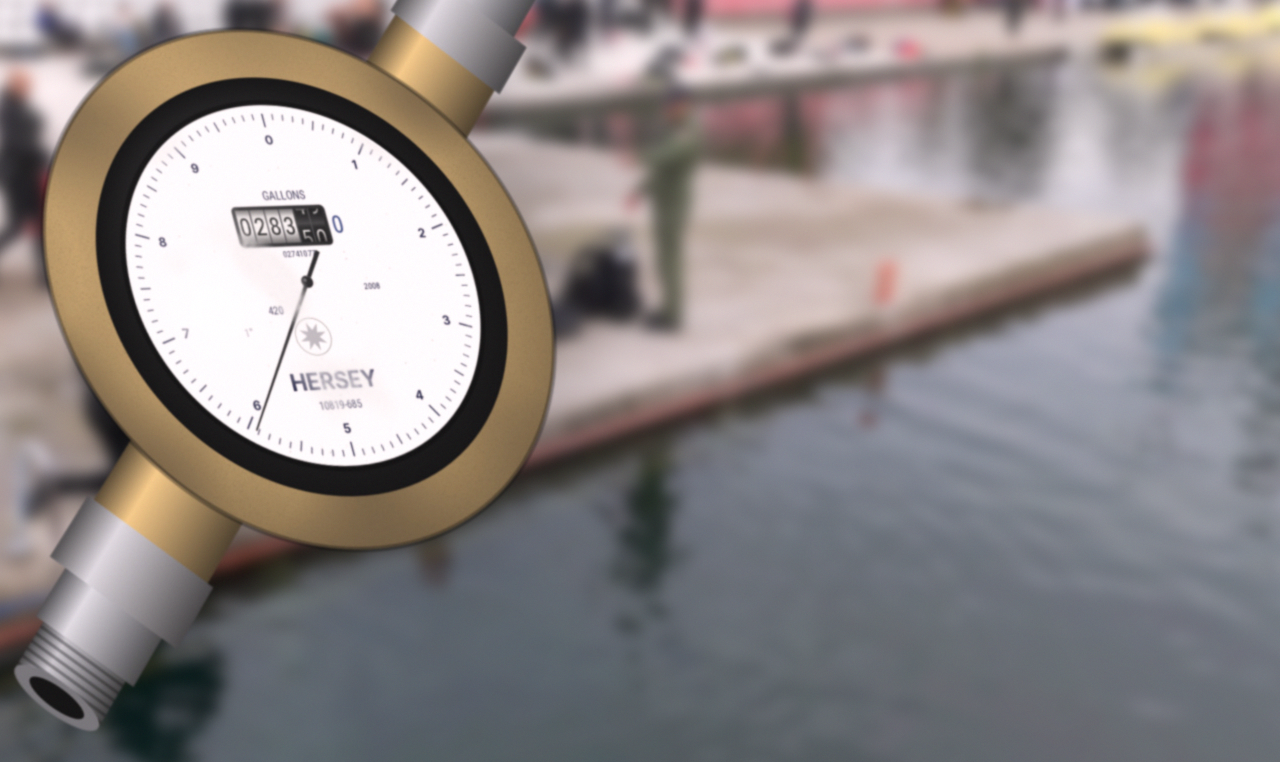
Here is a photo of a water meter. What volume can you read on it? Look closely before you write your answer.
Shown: 283495.9 gal
